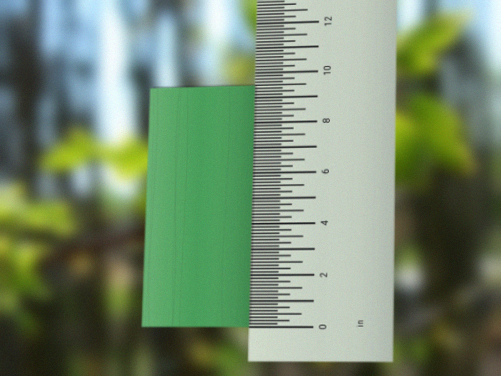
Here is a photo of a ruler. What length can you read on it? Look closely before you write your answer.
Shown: 9.5 in
